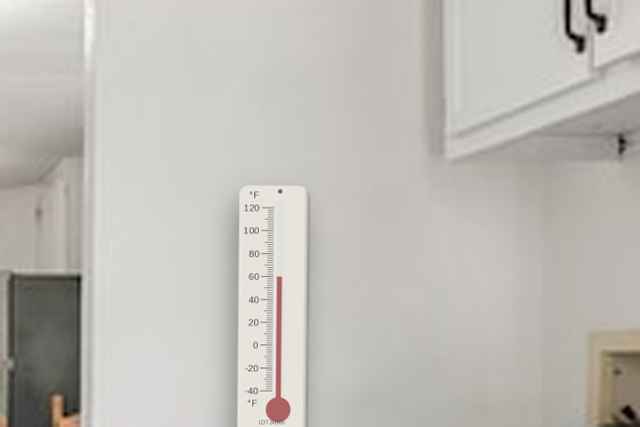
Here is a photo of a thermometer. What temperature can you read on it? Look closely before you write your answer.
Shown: 60 °F
